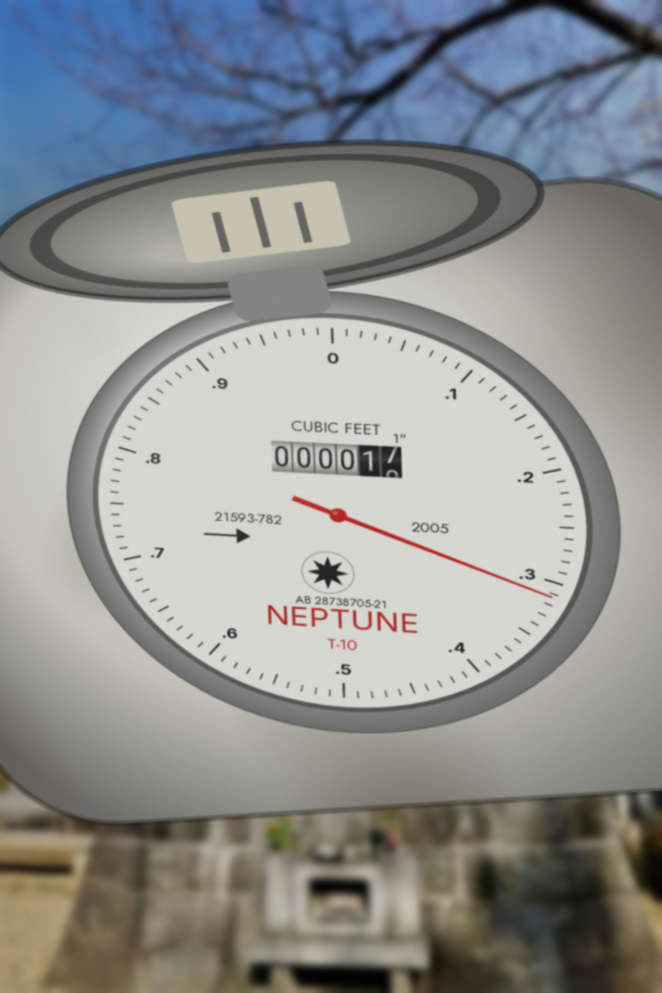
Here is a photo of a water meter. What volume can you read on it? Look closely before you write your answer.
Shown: 17.31 ft³
